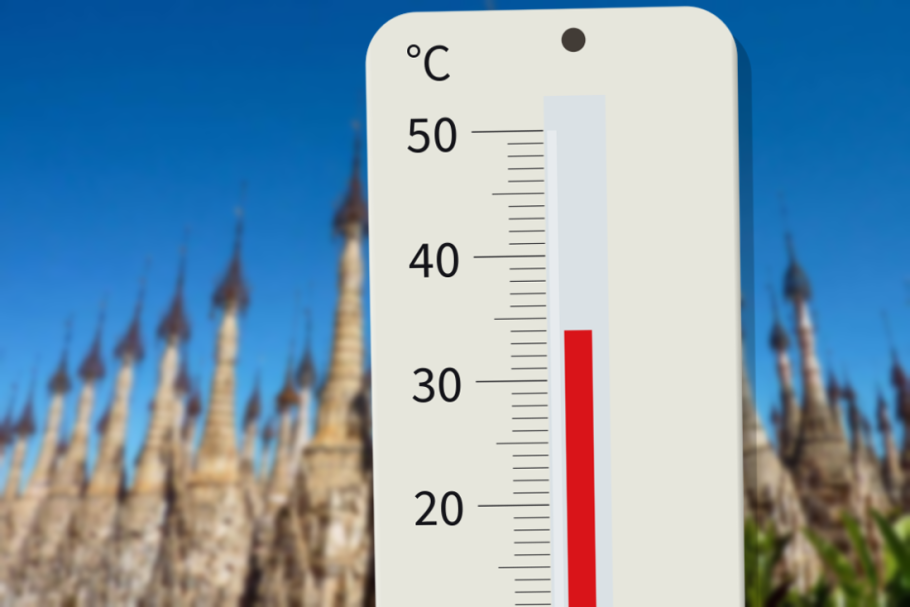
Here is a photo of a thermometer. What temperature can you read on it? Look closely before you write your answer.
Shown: 34 °C
